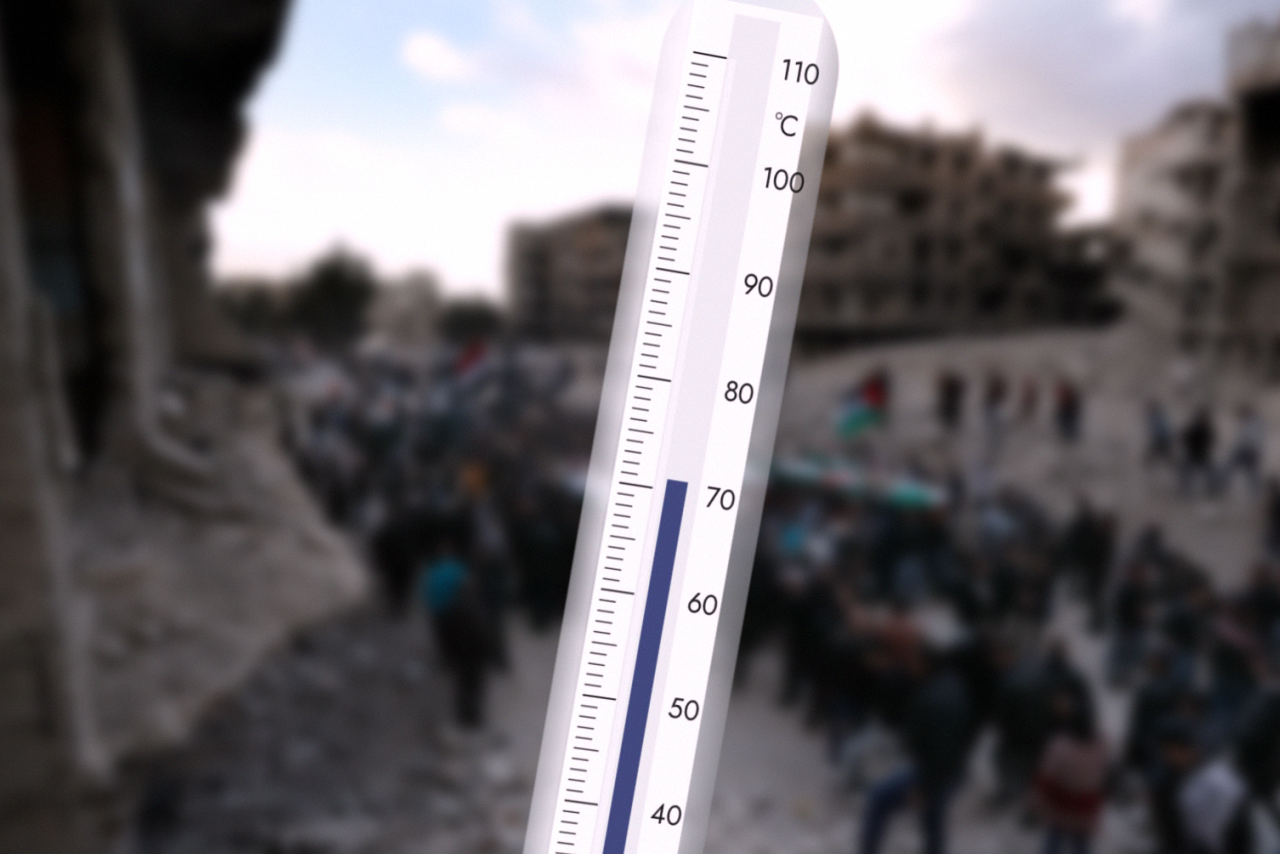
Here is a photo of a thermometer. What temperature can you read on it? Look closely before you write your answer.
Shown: 71 °C
